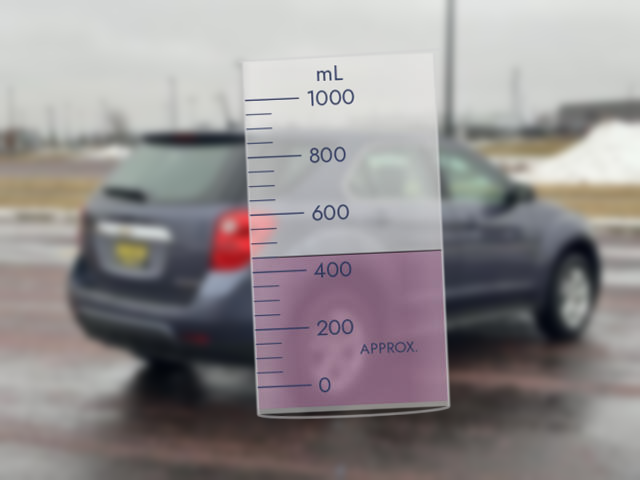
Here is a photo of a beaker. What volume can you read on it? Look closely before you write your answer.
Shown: 450 mL
